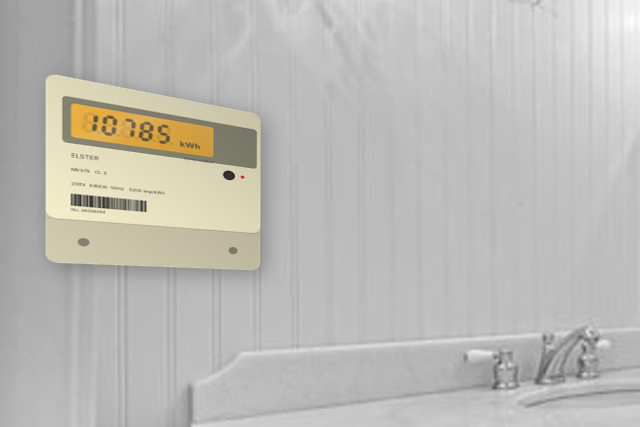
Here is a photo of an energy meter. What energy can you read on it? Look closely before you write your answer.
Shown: 10785 kWh
